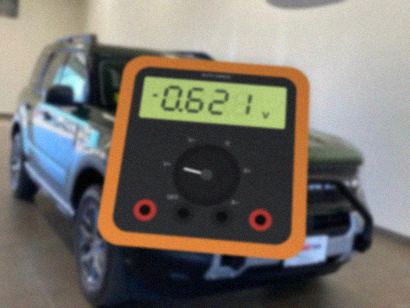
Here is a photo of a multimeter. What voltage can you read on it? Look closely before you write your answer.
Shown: -0.621 V
